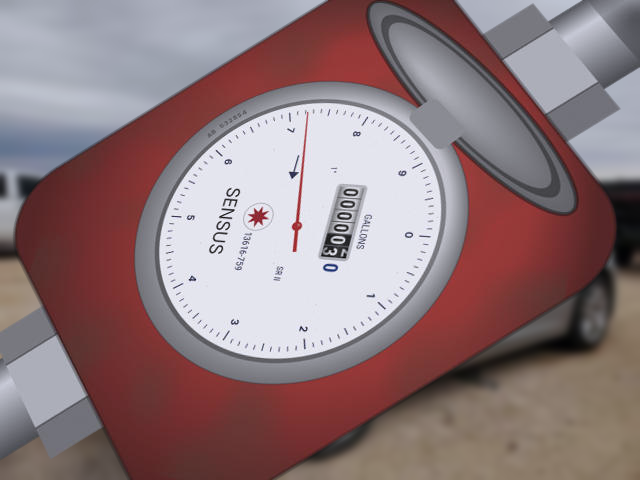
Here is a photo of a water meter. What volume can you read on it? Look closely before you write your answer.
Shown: 27.2 gal
